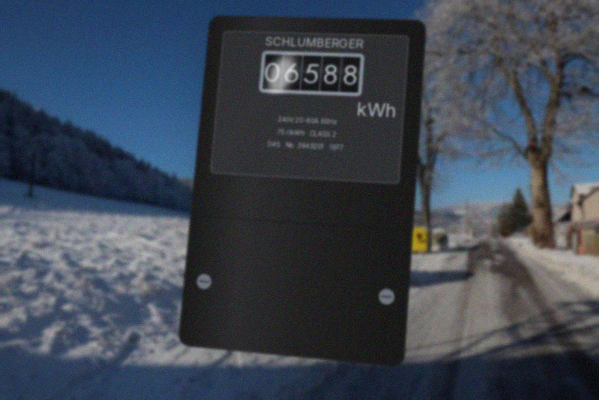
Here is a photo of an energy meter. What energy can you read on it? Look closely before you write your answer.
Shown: 6588 kWh
